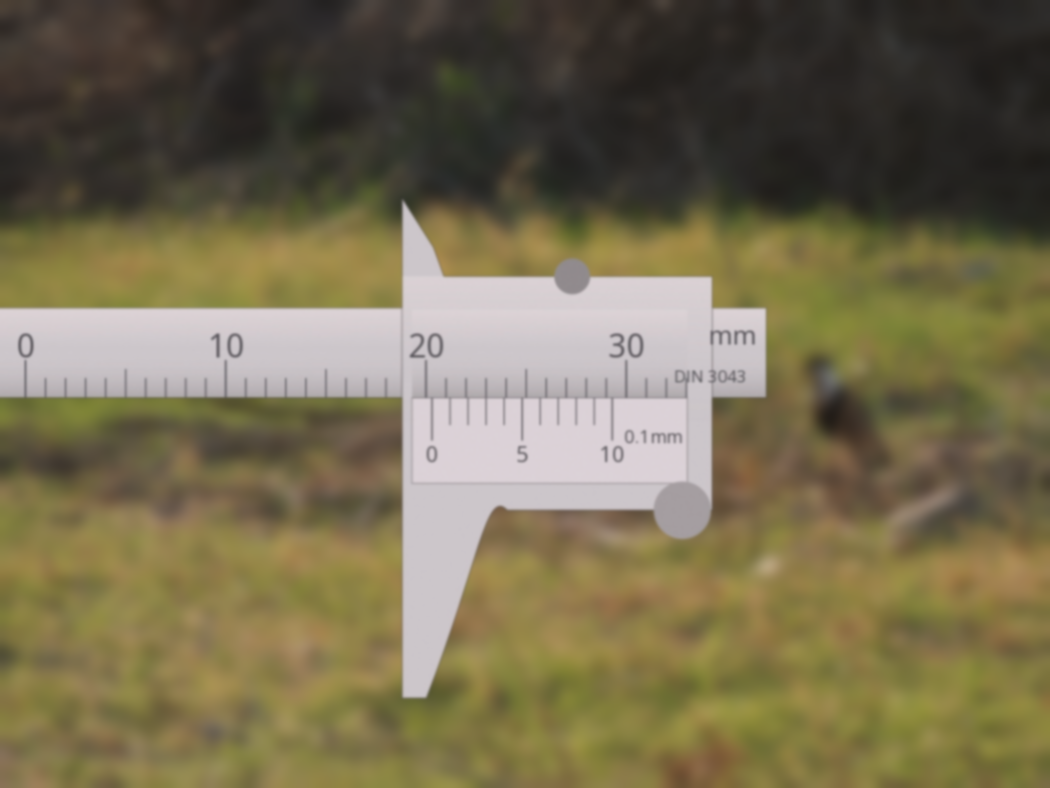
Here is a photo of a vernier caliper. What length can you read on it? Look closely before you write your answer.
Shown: 20.3 mm
